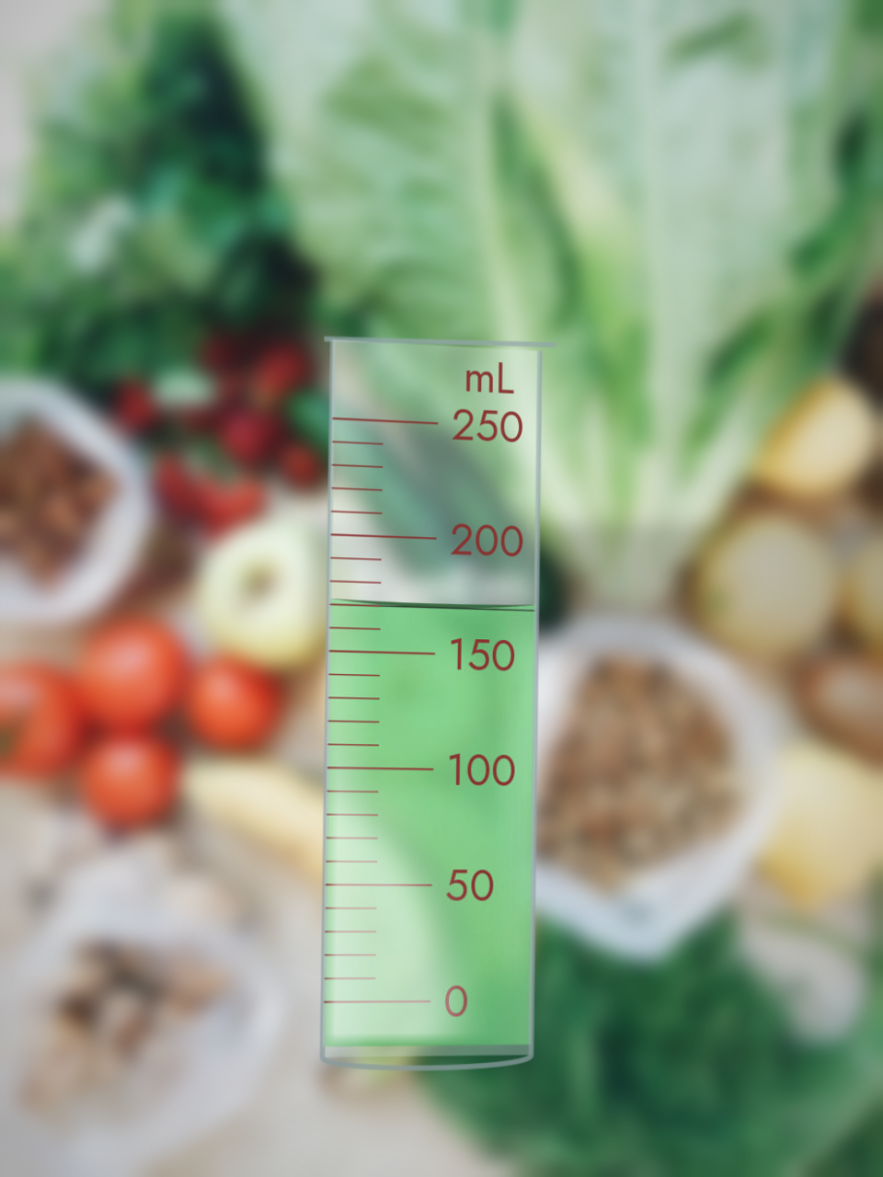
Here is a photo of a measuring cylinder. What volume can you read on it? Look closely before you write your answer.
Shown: 170 mL
